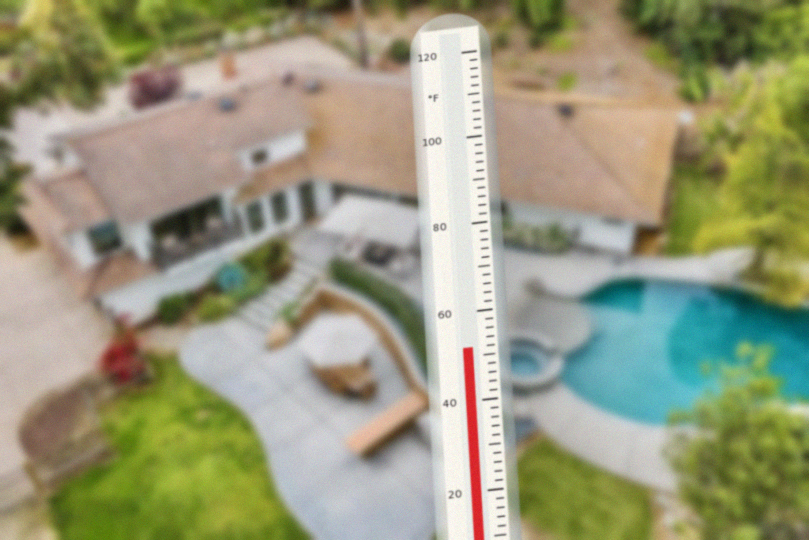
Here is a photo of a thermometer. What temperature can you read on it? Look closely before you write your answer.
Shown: 52 °F
